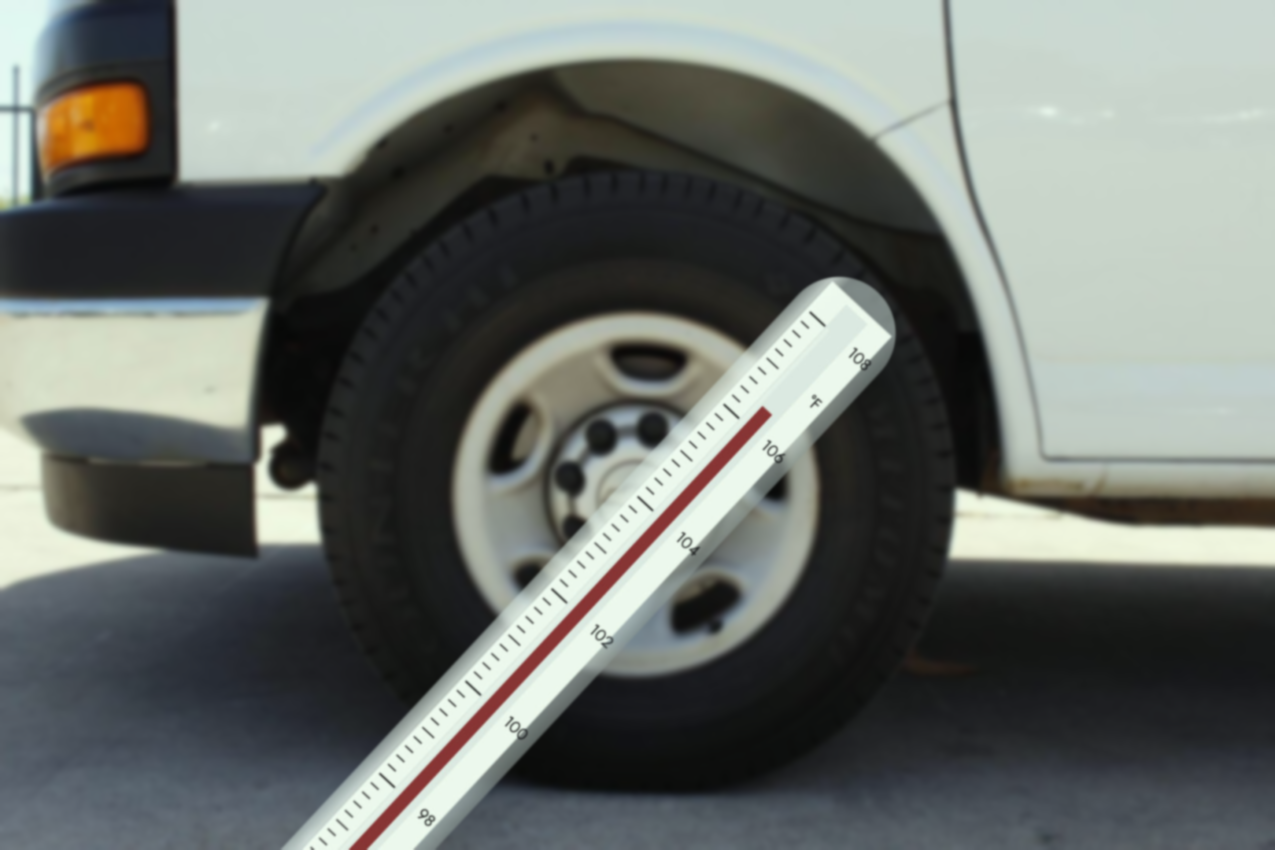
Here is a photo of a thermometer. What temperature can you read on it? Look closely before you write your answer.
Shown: 106.4 °F
